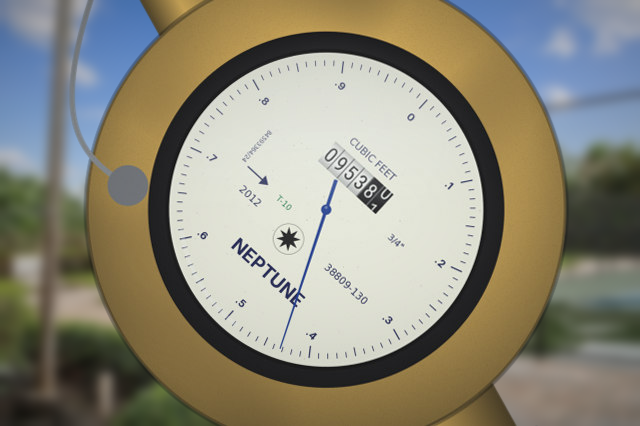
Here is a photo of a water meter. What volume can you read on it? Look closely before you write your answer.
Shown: 95380.43 ft³
